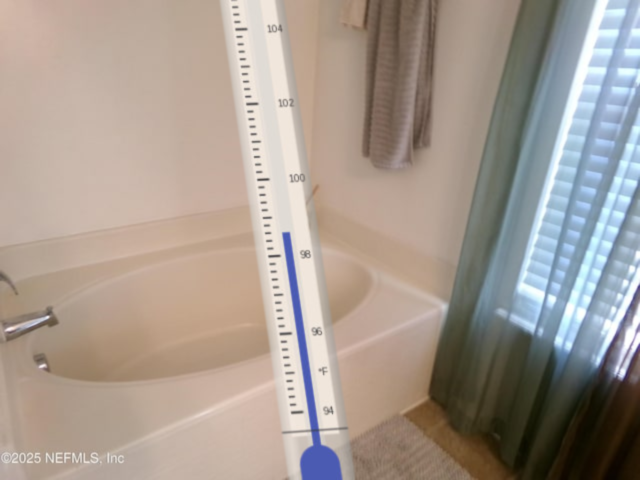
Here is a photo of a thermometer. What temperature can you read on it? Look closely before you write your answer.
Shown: 98.6 °F
